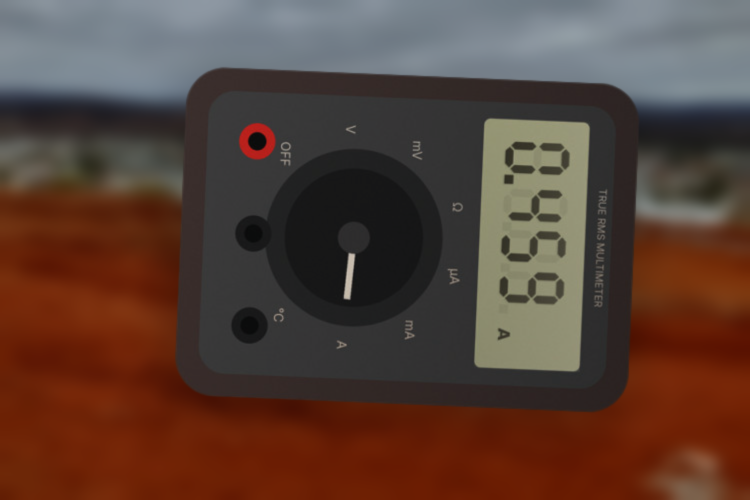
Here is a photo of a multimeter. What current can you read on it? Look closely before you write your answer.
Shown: 0.459 A
